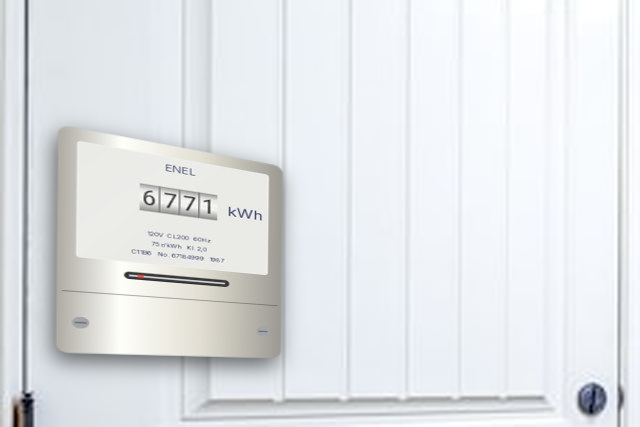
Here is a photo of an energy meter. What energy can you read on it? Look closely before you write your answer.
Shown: 6771 kWh
